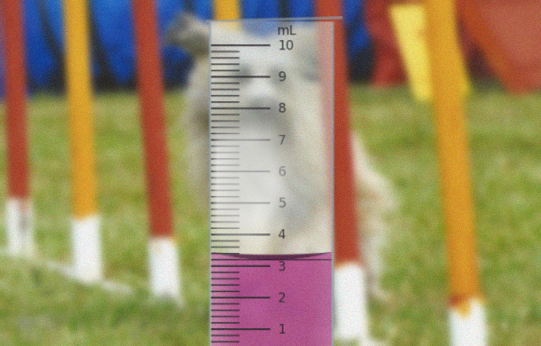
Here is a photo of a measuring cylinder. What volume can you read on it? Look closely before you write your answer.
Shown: 3.2 mL
